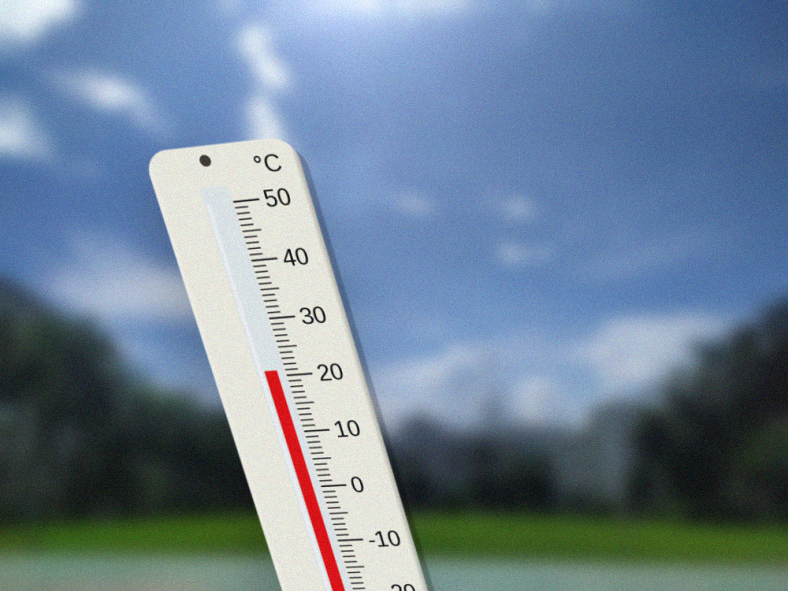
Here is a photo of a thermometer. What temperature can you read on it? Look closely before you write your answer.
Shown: 21 °C
